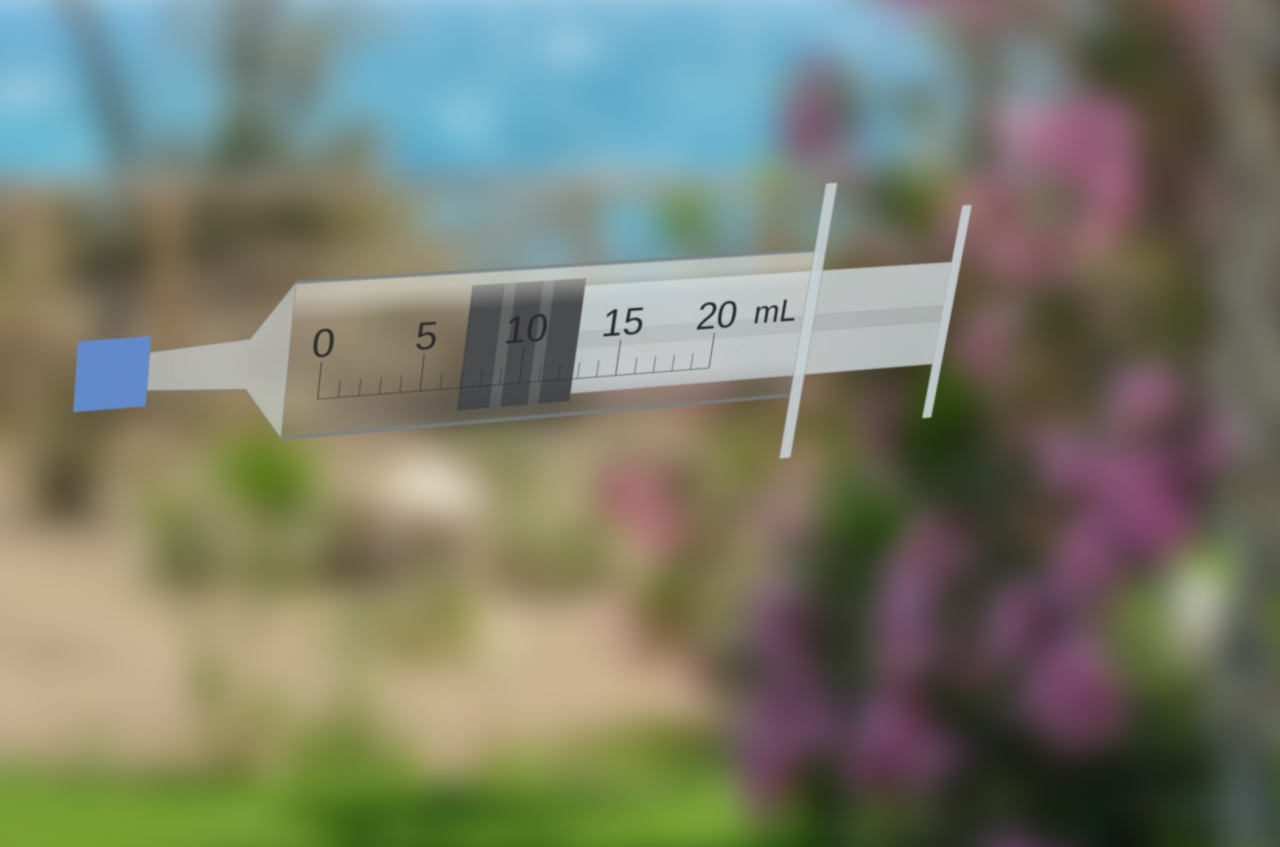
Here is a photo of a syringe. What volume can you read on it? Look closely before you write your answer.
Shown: 7 mL
